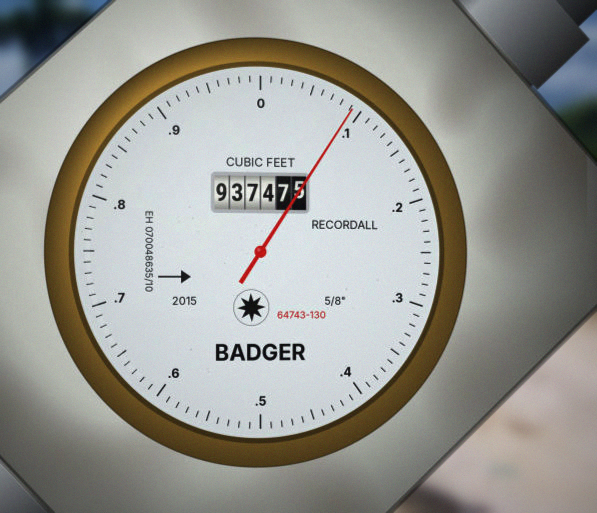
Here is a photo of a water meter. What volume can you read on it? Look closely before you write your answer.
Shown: 937475.09 ft³
